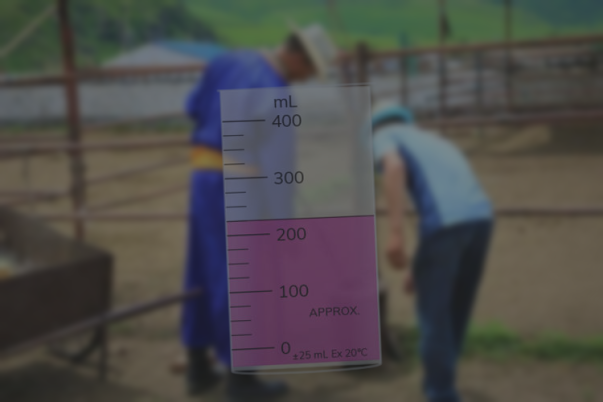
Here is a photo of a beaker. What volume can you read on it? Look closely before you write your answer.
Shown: 225 mL
